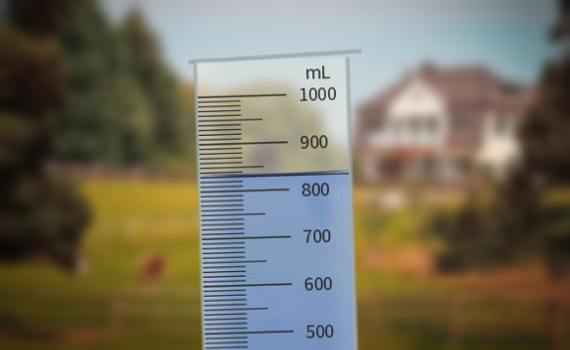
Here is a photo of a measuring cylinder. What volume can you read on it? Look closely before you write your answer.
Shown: 830 mL
